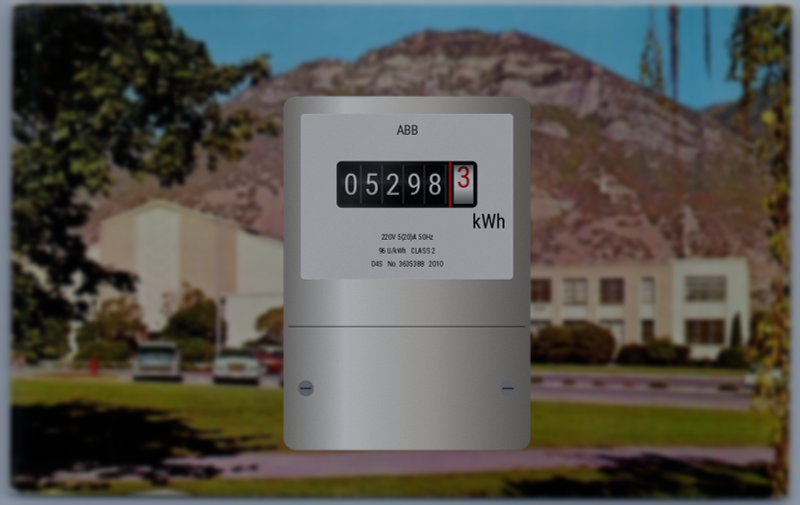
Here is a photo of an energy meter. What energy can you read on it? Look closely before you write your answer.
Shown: 5298.3 kWh
